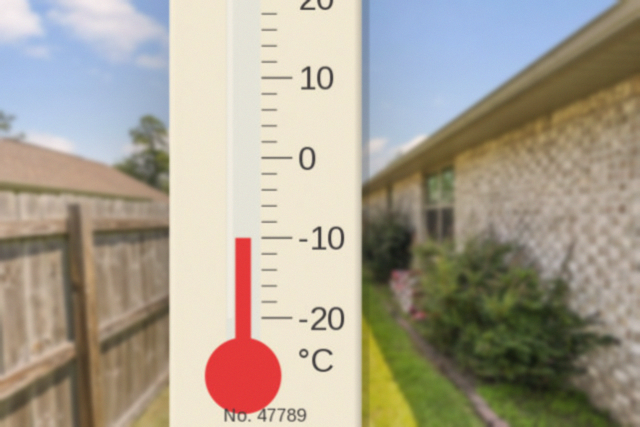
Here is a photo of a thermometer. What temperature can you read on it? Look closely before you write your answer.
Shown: -10 °C
